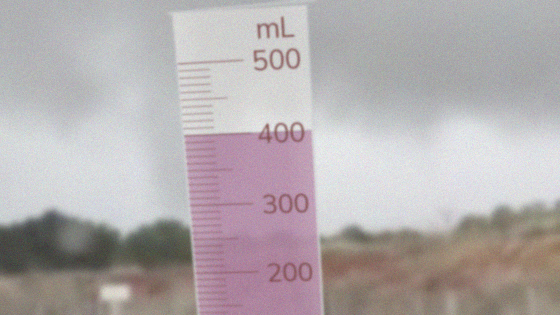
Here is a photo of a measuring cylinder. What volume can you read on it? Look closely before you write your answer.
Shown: 400 mL
